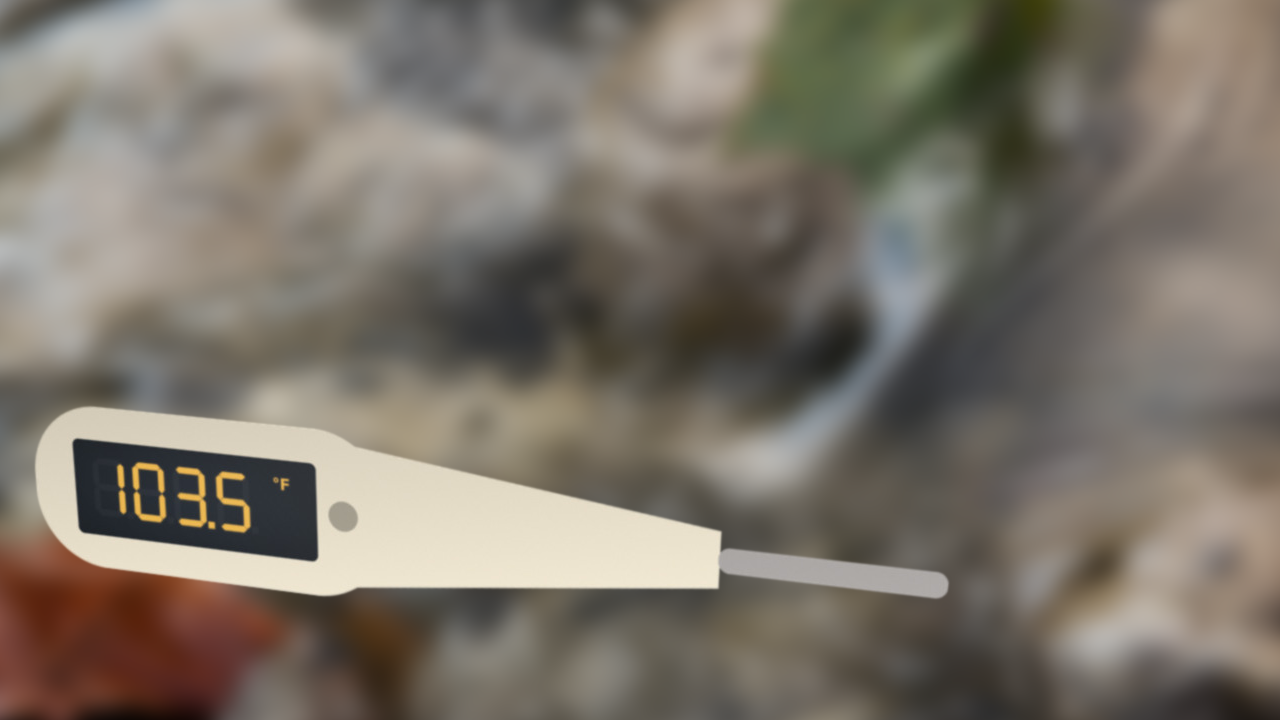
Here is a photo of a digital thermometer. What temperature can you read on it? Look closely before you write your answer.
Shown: 103.5 °F
